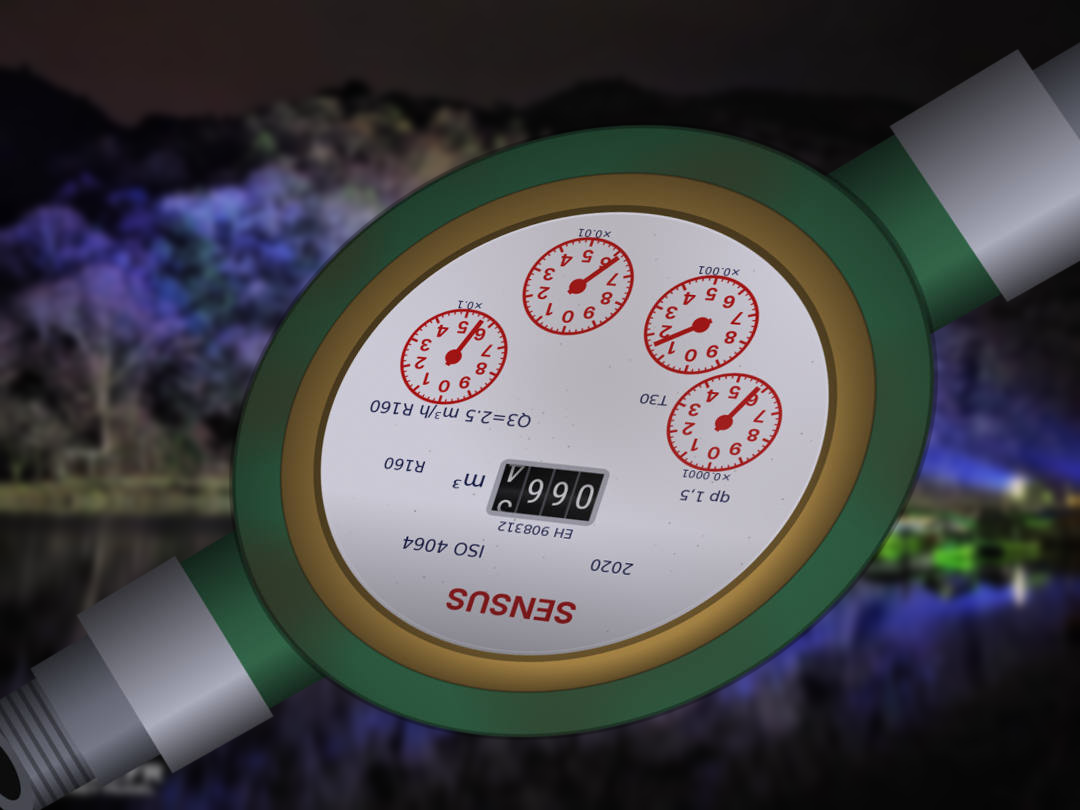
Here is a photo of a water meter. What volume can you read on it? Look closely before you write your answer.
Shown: 663.5615 m³
